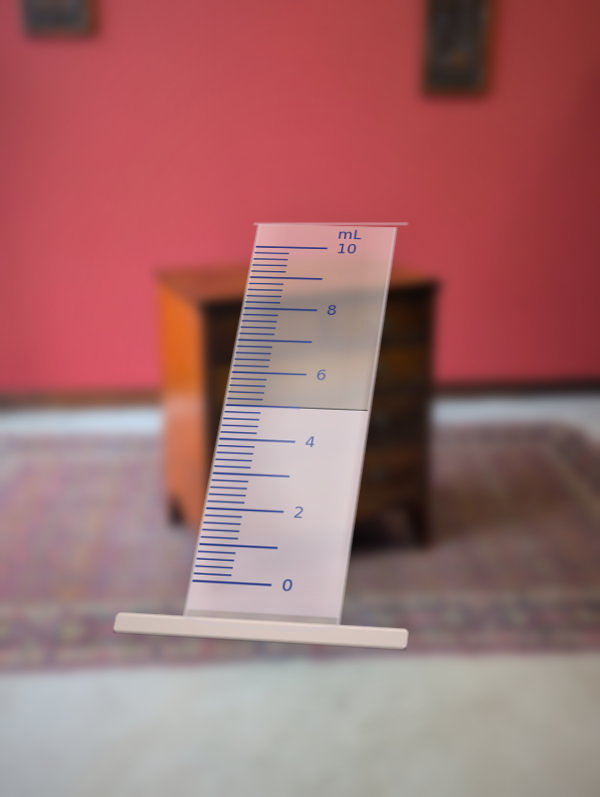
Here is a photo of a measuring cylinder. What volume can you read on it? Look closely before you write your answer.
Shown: 5 mL
